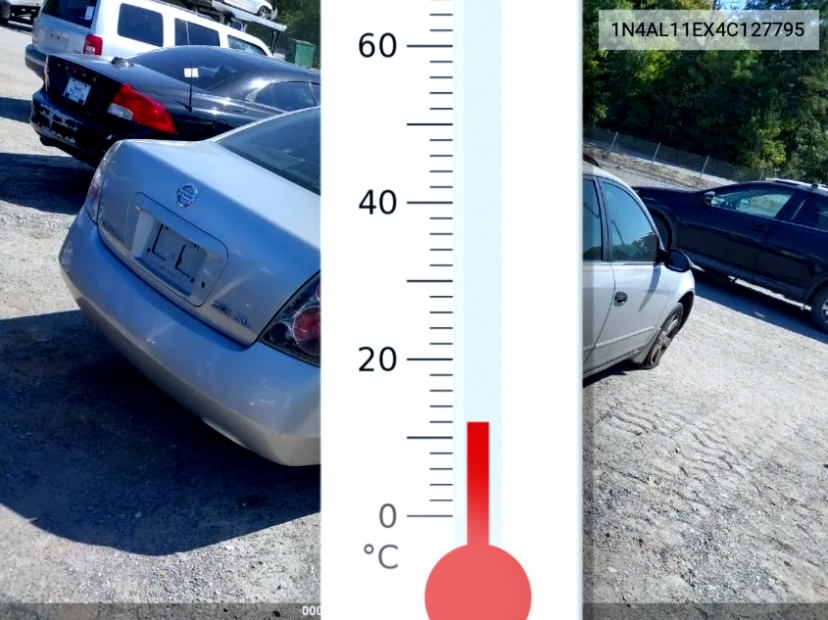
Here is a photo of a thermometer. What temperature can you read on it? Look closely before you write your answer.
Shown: 12 °C
